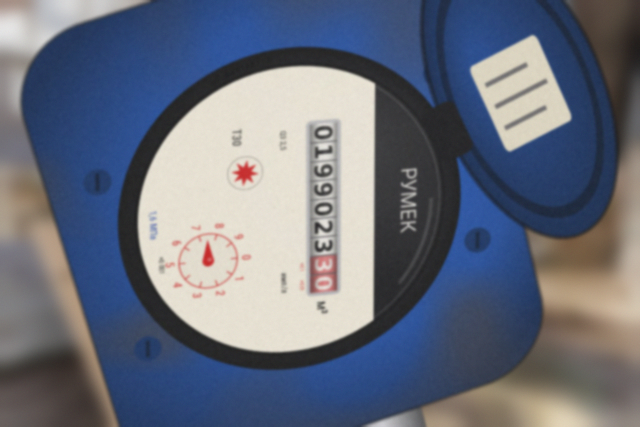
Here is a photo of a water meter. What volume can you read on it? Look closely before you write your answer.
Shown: 199023.307 m³
